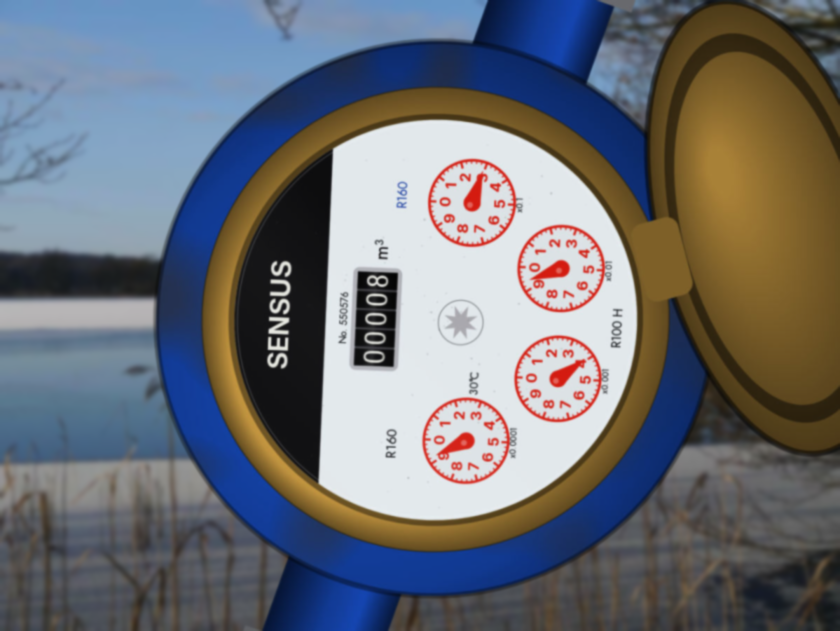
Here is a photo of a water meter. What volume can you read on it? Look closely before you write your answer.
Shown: 8.2939 m³
